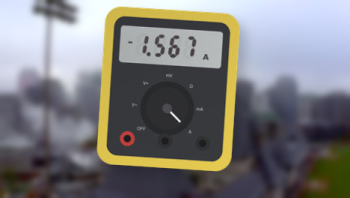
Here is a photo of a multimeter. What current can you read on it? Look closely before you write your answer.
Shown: -1.567 A
